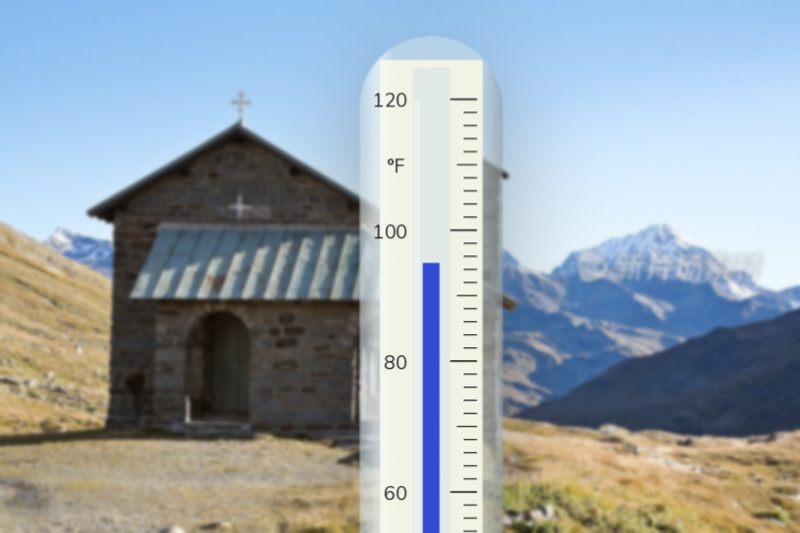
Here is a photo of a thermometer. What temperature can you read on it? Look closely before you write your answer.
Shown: 95 °F
